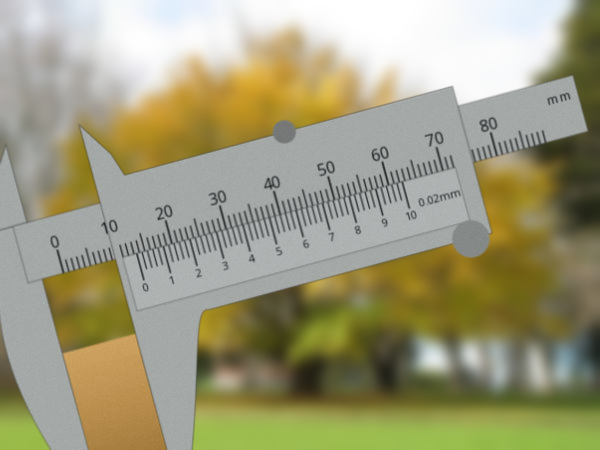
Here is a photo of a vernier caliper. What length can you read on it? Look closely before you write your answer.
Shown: 13.5 mm
